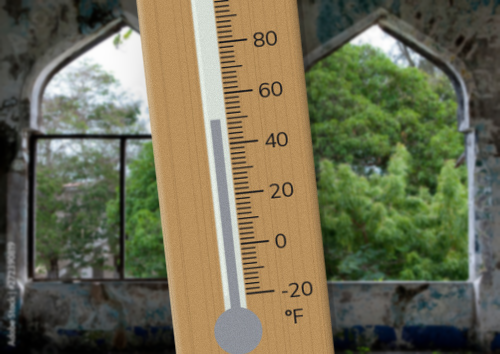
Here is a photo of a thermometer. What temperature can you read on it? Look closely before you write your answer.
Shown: 50 °F
